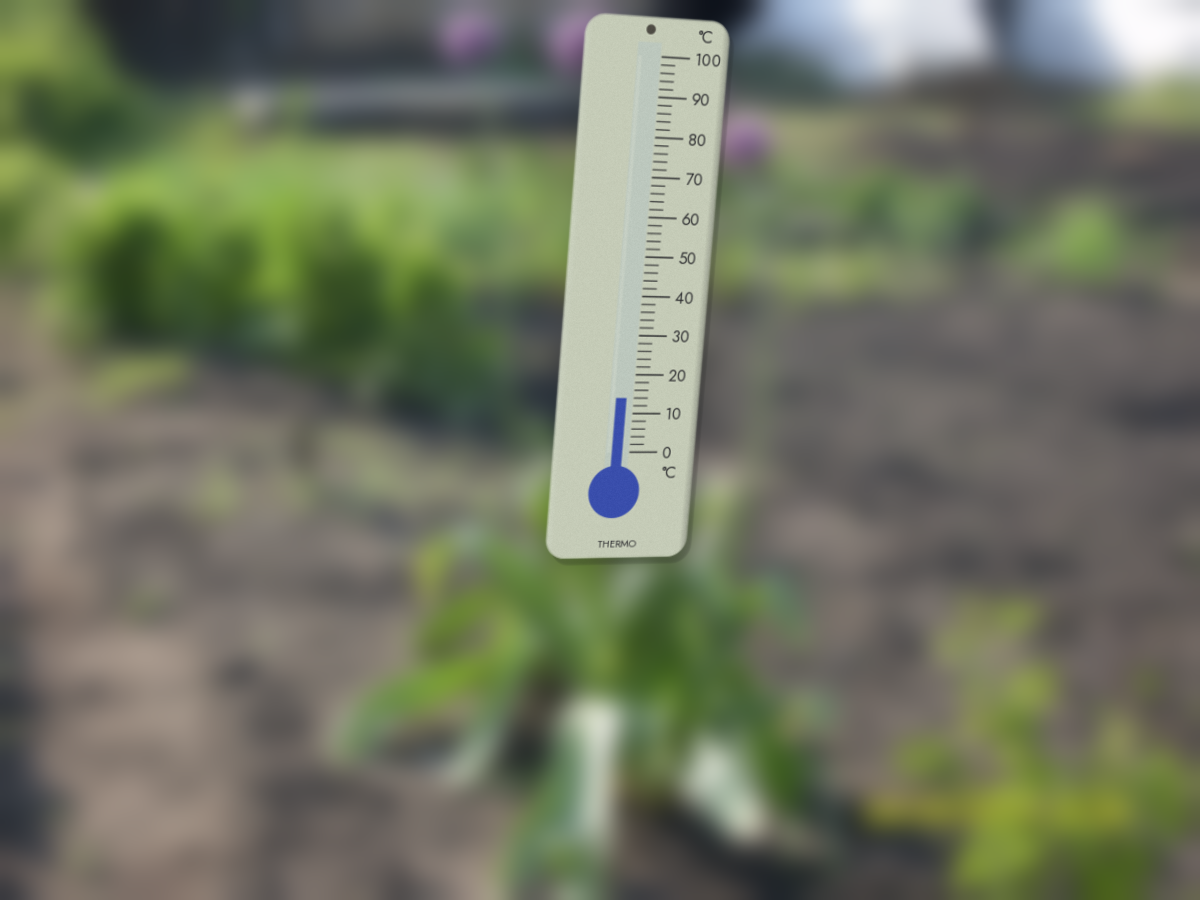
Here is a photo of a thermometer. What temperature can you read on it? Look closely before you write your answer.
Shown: 14 °C
